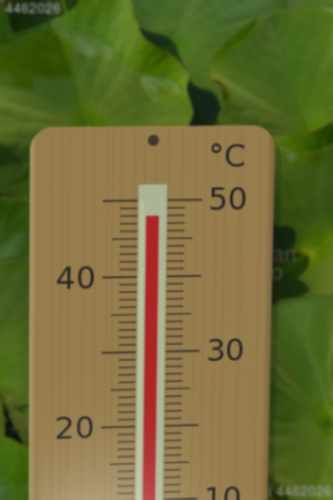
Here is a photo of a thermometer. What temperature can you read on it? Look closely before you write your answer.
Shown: 48 °C
